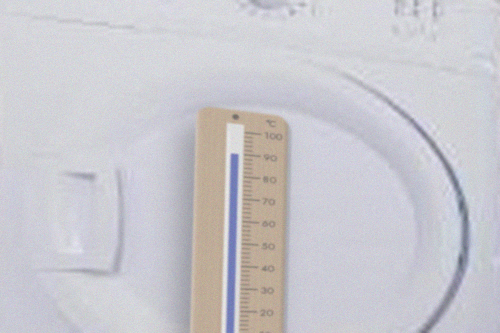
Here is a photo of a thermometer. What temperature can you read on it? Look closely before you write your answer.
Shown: 90 °C
